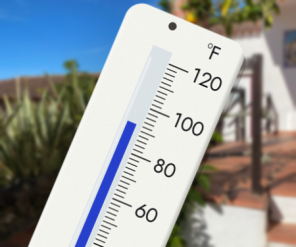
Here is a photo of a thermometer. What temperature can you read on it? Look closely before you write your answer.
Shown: 92 °F
